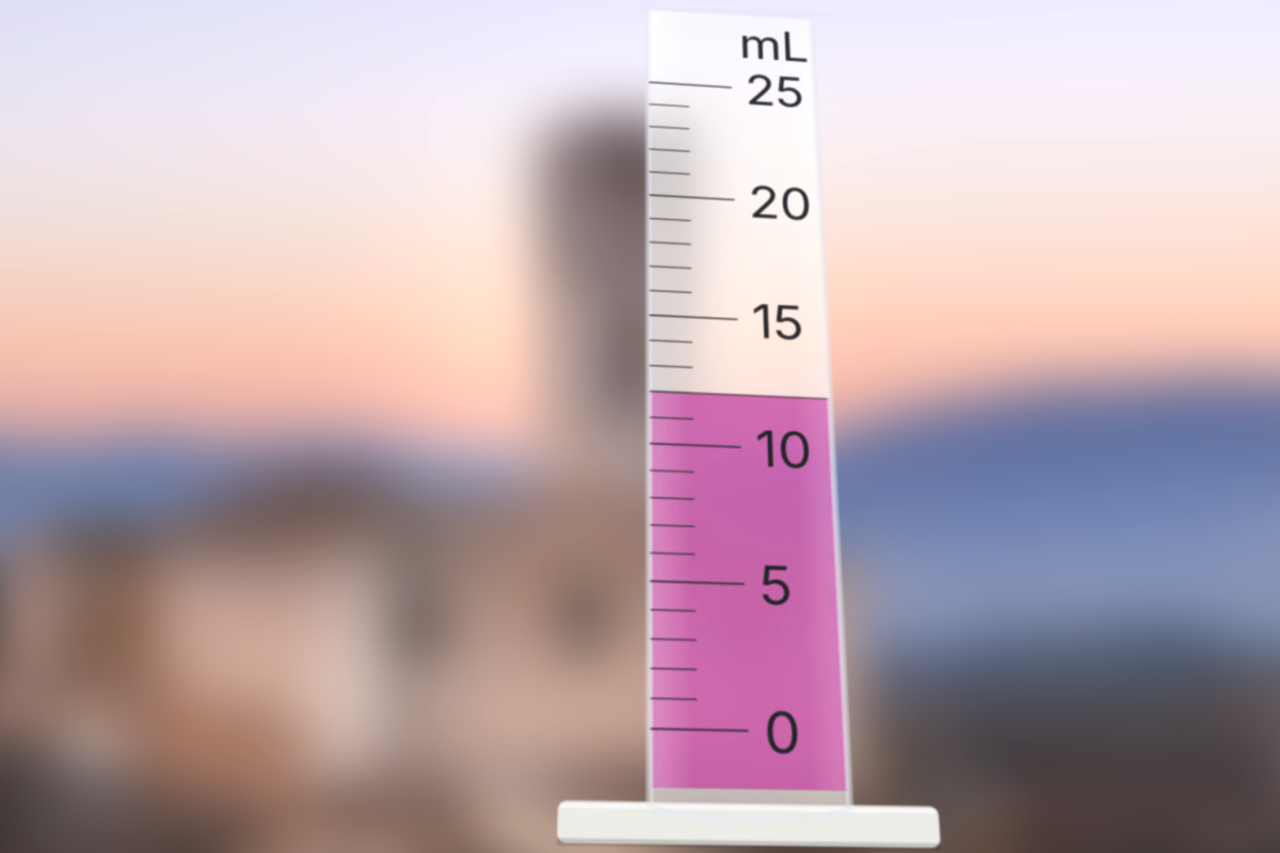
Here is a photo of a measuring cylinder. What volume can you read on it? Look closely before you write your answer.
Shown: 12 mL
